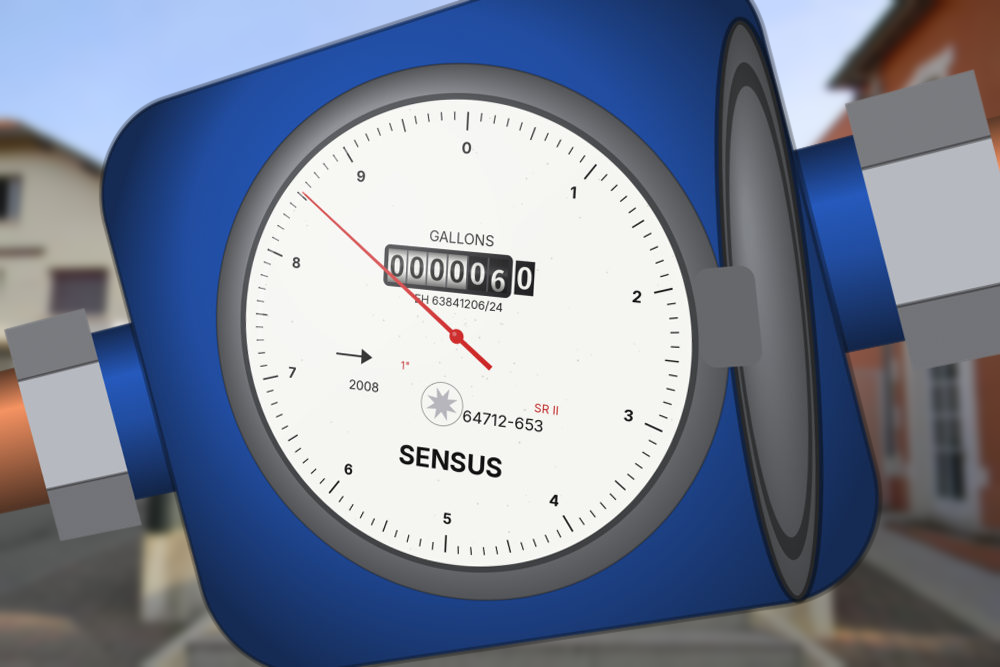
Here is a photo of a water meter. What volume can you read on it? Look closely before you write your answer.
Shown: 58.5 gal
